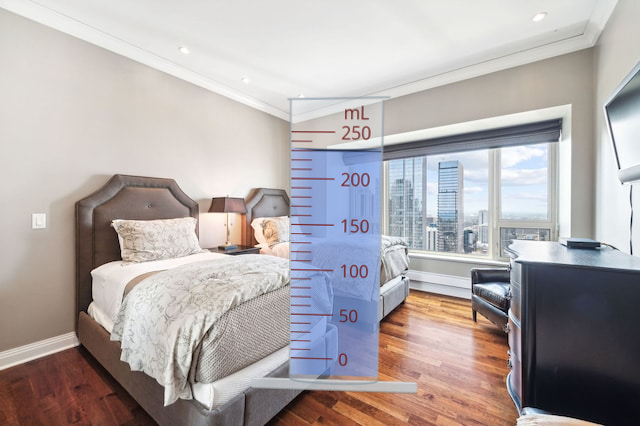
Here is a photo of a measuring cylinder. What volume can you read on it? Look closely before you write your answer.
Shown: 230 mL
